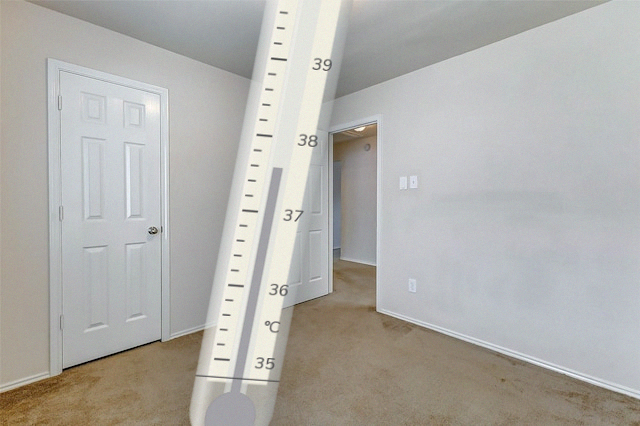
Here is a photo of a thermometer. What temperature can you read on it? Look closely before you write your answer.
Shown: 37.6 °C
